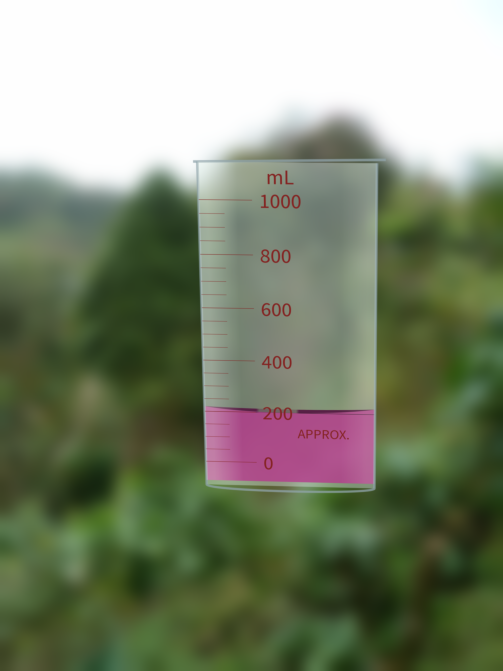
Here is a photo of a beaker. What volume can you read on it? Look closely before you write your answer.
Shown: 200 mL
